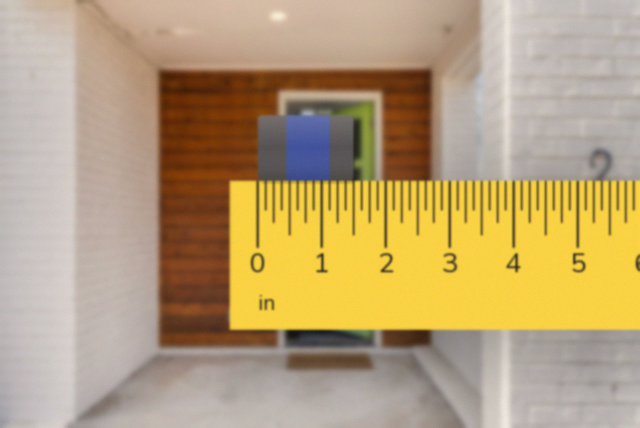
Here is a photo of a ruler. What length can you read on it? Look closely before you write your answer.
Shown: 1.5 in
